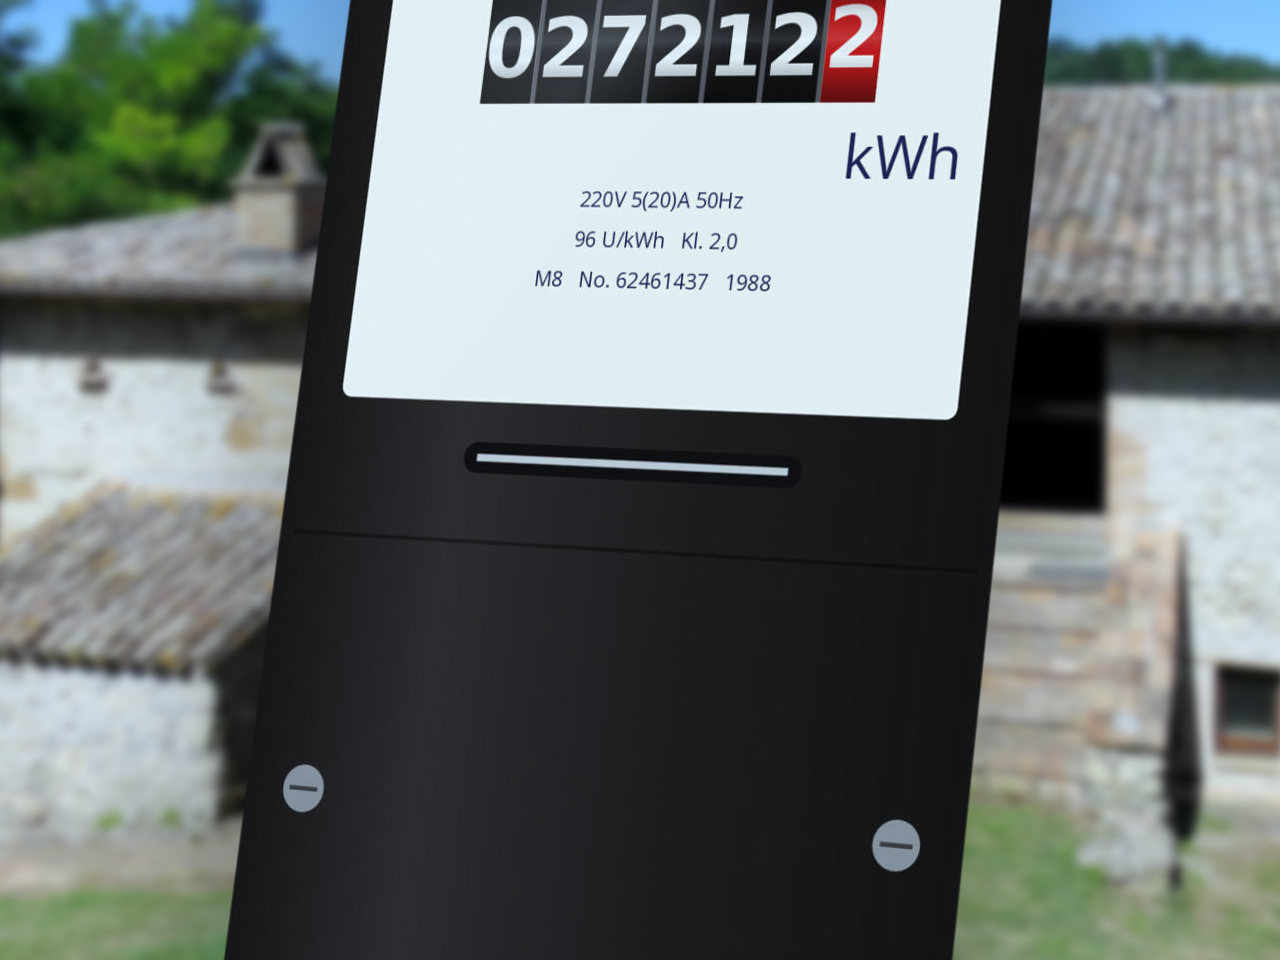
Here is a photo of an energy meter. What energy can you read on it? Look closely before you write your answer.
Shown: 27212.2 kWh
